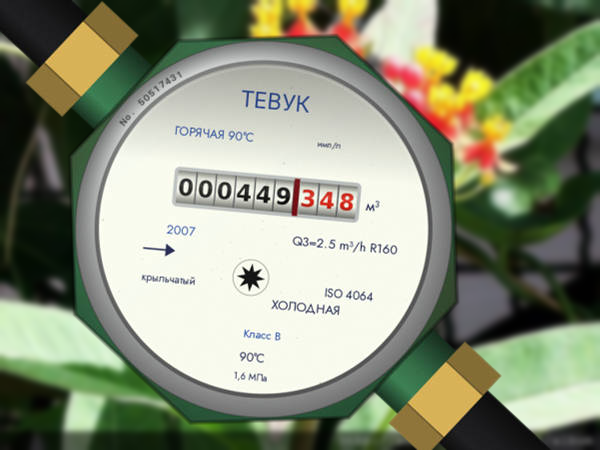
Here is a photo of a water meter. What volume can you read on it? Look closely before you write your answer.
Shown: 449.348 m³
